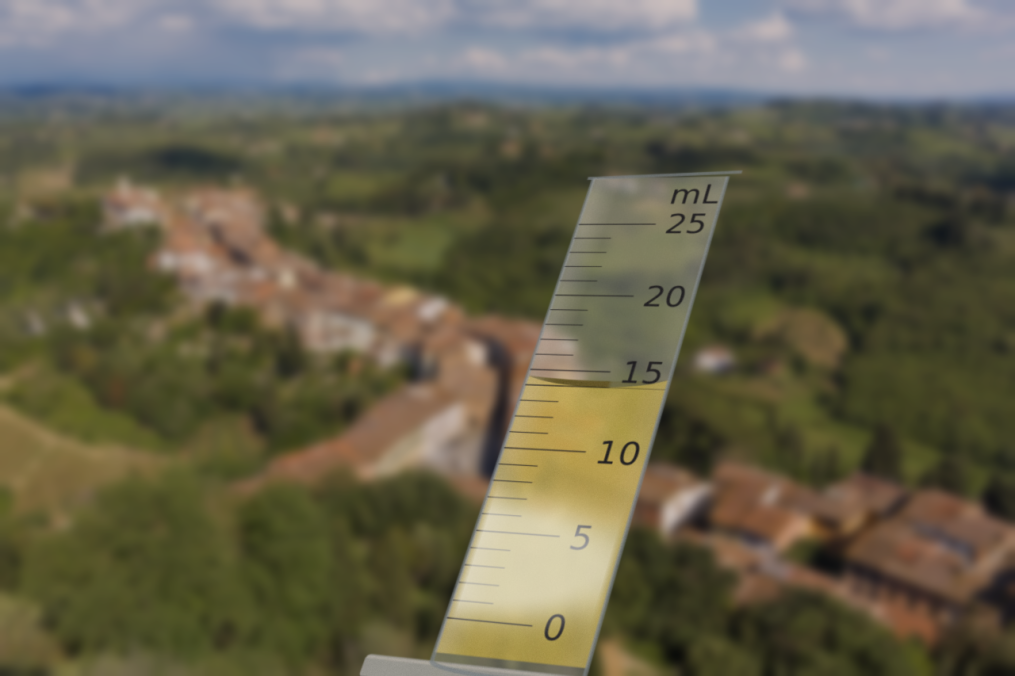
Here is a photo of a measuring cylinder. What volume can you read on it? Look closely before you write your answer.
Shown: 14 mL
